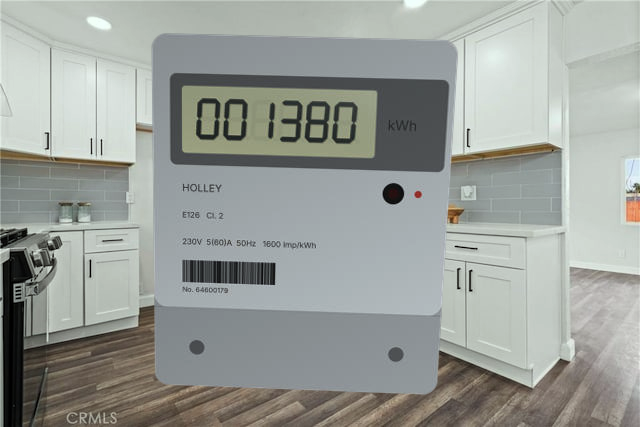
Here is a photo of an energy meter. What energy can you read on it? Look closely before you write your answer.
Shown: 1380 kWh
